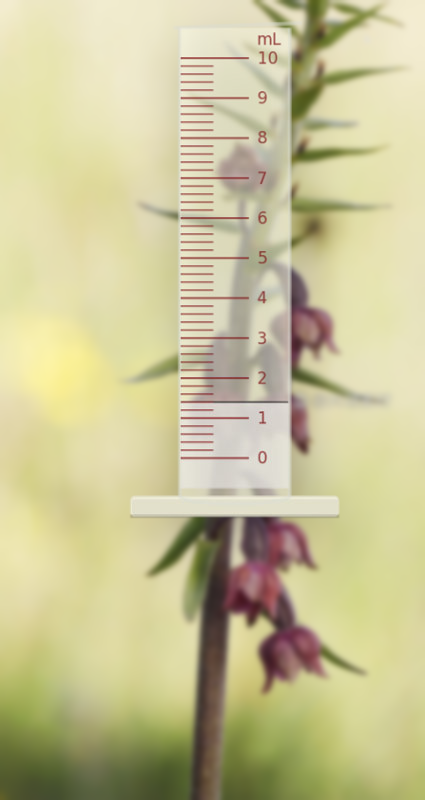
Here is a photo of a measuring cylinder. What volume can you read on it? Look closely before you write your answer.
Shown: 1.4 mL
